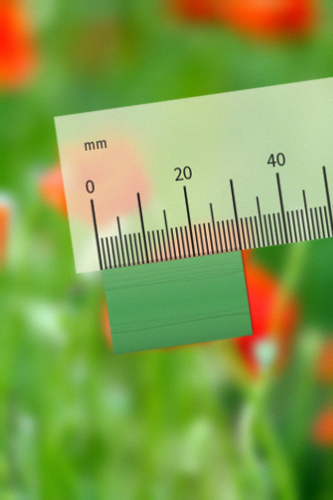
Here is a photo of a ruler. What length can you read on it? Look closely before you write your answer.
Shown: 30 mm
